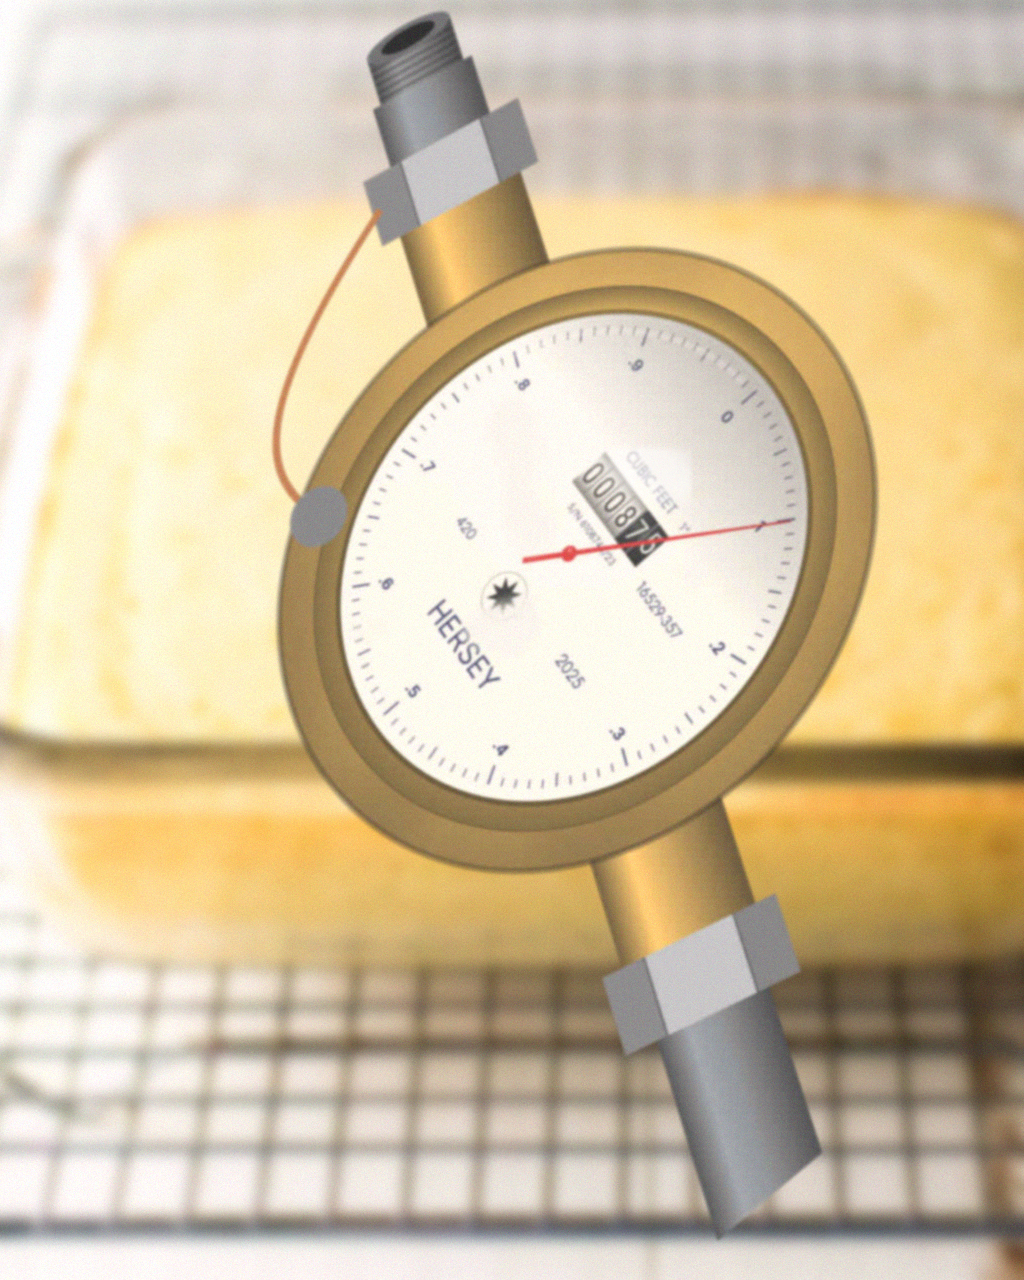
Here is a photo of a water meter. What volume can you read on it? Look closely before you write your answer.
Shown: 875.10 ft³
